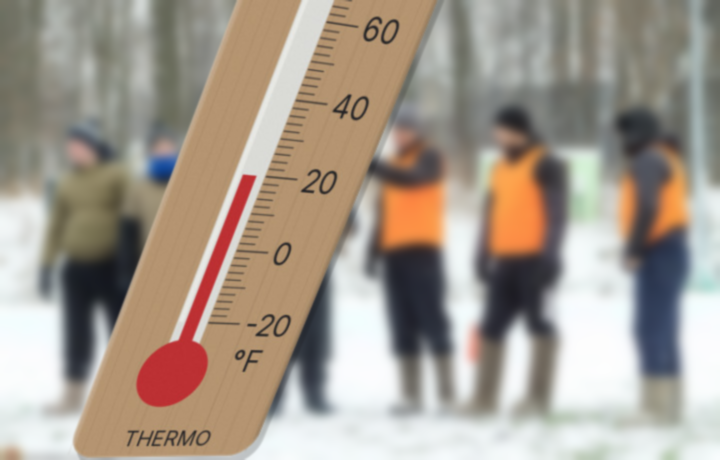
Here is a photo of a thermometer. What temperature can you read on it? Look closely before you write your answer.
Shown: 20 °F
